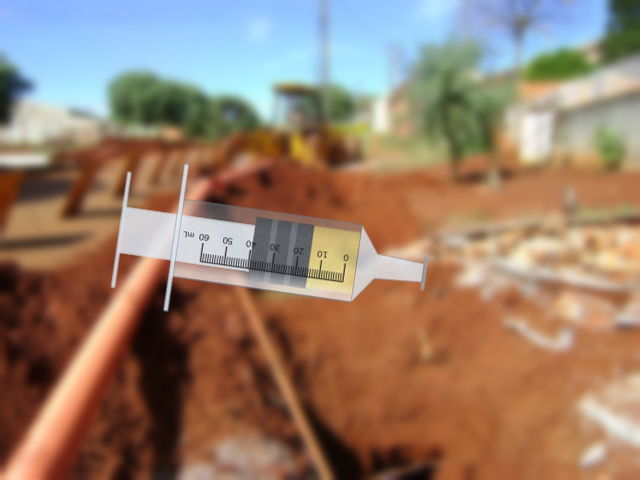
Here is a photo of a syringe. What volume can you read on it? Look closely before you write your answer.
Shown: 15 mL
